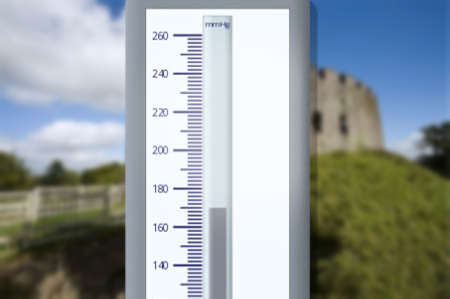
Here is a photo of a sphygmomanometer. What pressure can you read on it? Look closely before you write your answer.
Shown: 170 mmHg
